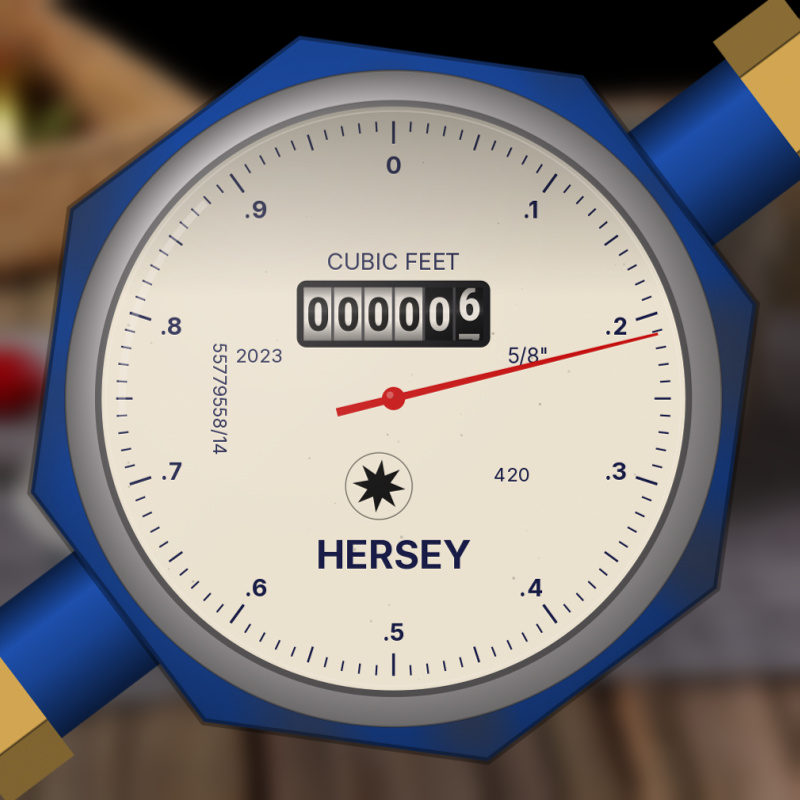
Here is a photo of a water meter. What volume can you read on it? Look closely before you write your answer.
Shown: 6.21 ft³
